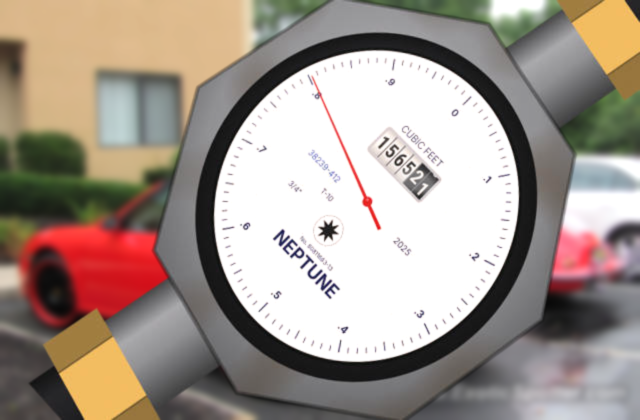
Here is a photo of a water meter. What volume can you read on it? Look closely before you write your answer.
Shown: 156520.80 ft³
